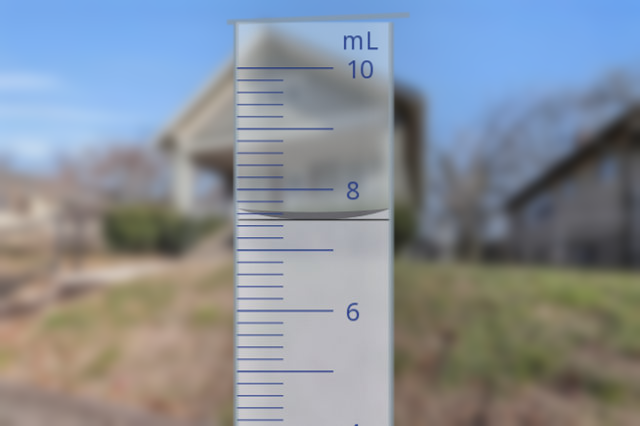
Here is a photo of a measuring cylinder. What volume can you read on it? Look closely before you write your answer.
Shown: 7.5 mL
